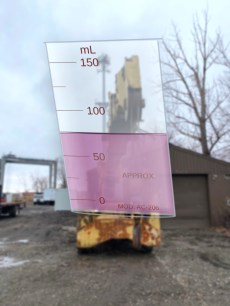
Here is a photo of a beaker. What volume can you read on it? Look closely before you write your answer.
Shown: 75 mL
